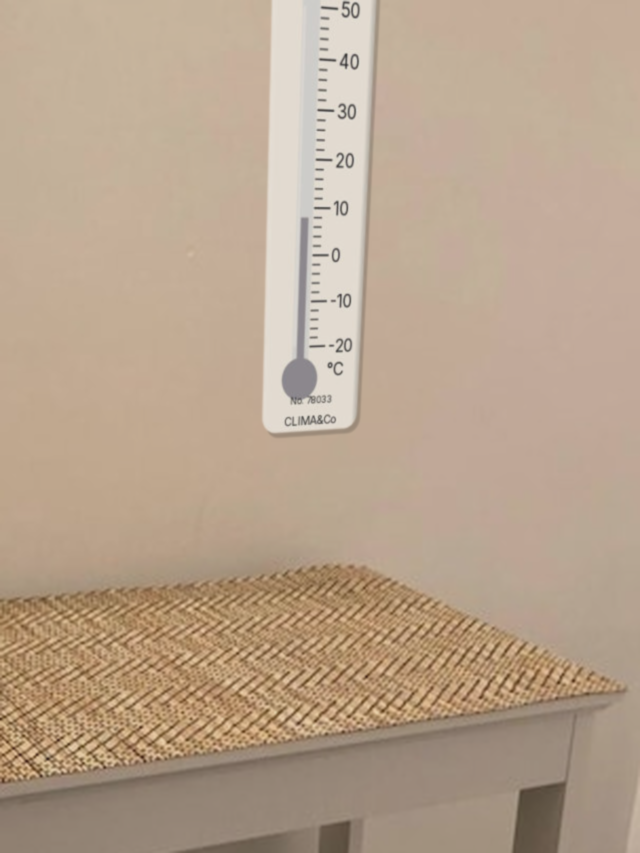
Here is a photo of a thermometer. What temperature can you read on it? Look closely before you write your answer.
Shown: 8 °C
